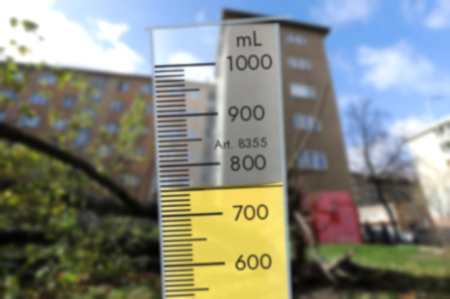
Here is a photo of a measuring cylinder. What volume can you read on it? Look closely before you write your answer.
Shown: 750 mL
